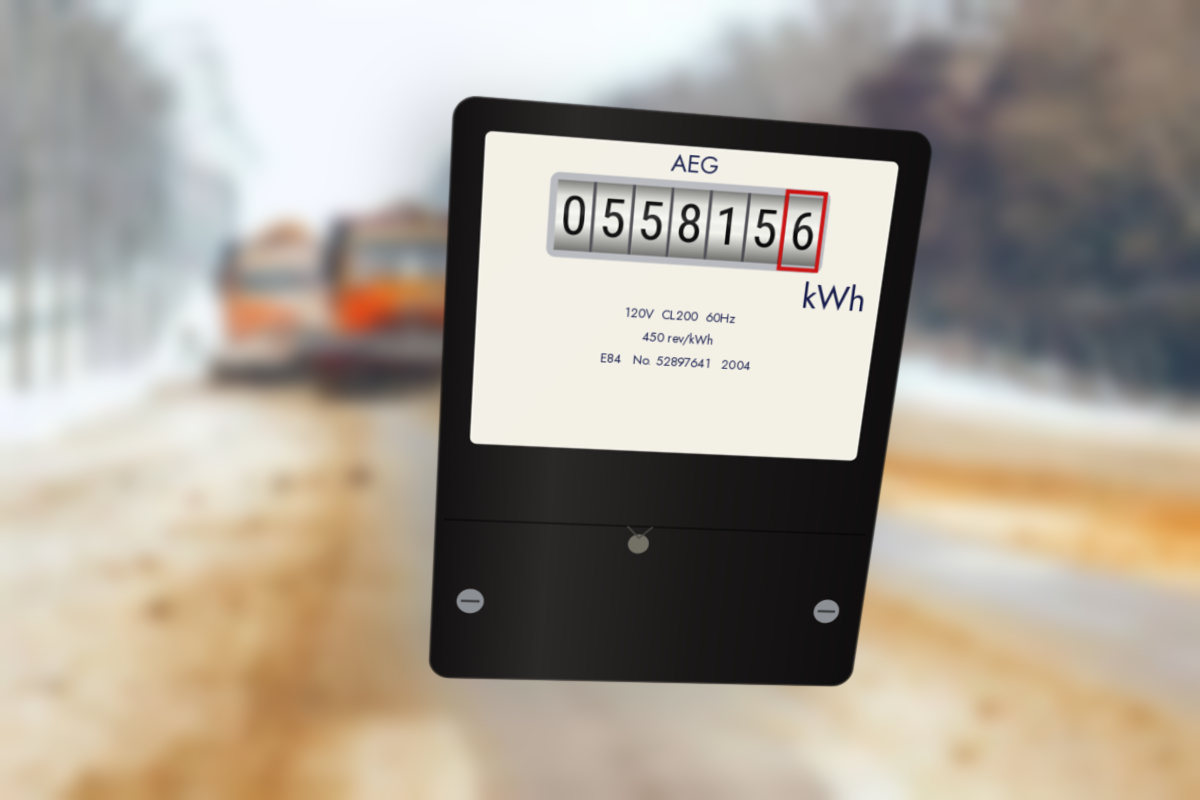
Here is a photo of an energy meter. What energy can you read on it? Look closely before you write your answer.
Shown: 55815.6 kWh
